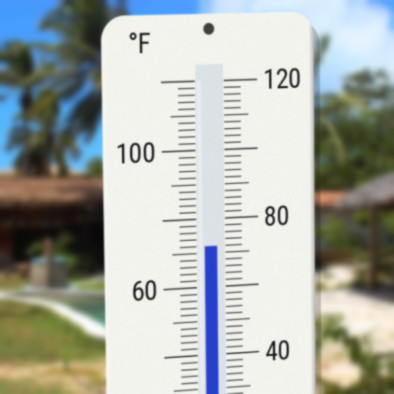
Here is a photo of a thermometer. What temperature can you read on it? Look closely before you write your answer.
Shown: 72 °F
